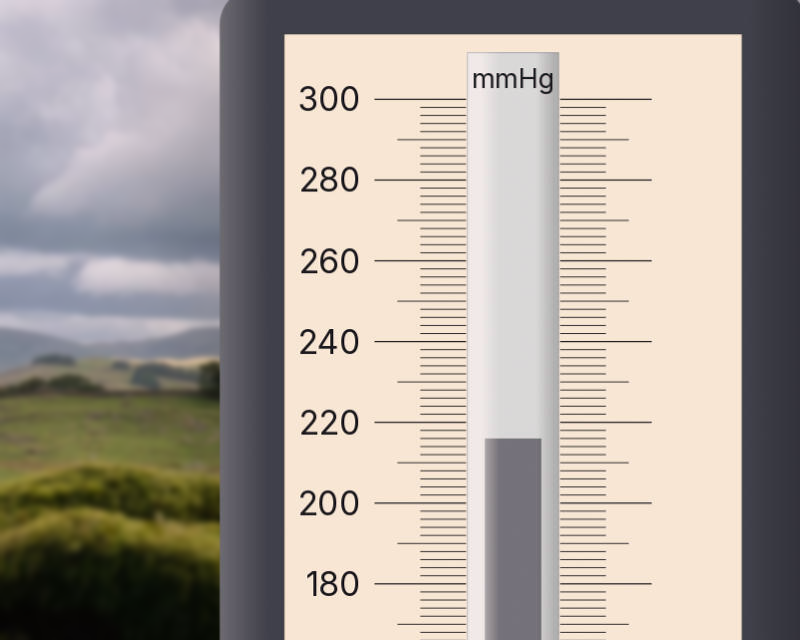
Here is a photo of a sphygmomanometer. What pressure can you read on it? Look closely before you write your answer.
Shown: 216 mmHg
